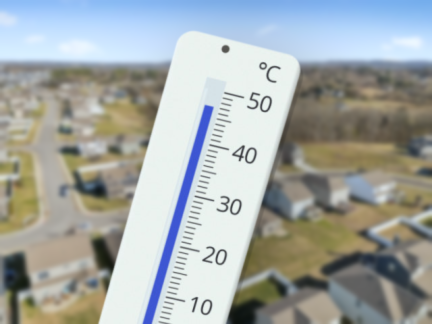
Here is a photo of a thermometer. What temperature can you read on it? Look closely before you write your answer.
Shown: 47 °C
